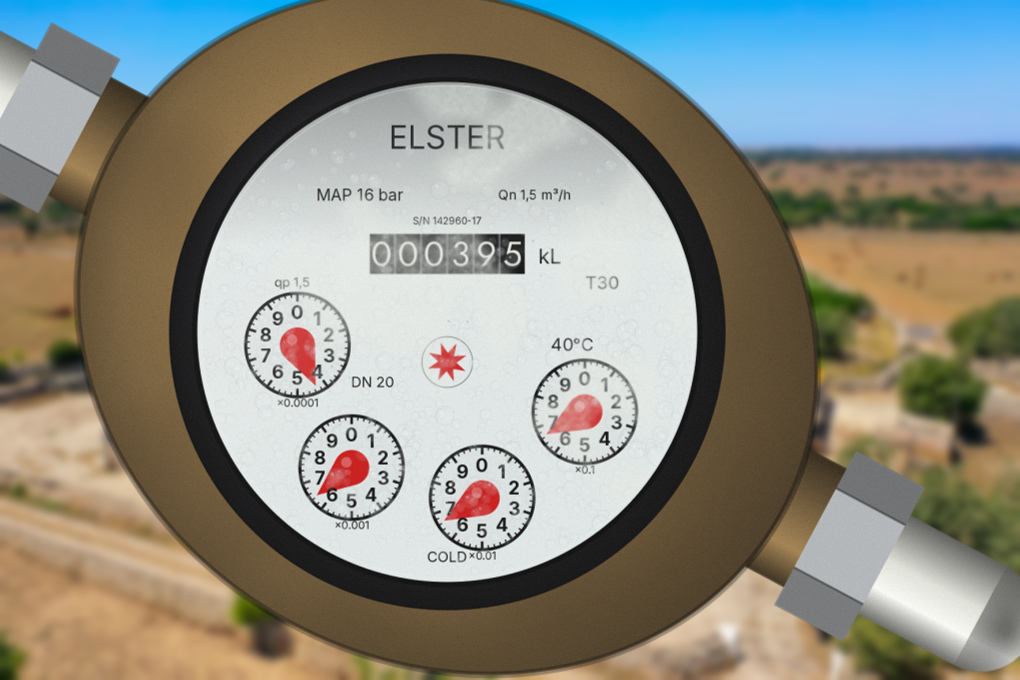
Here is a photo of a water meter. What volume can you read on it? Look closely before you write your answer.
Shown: 395.6664 kL
